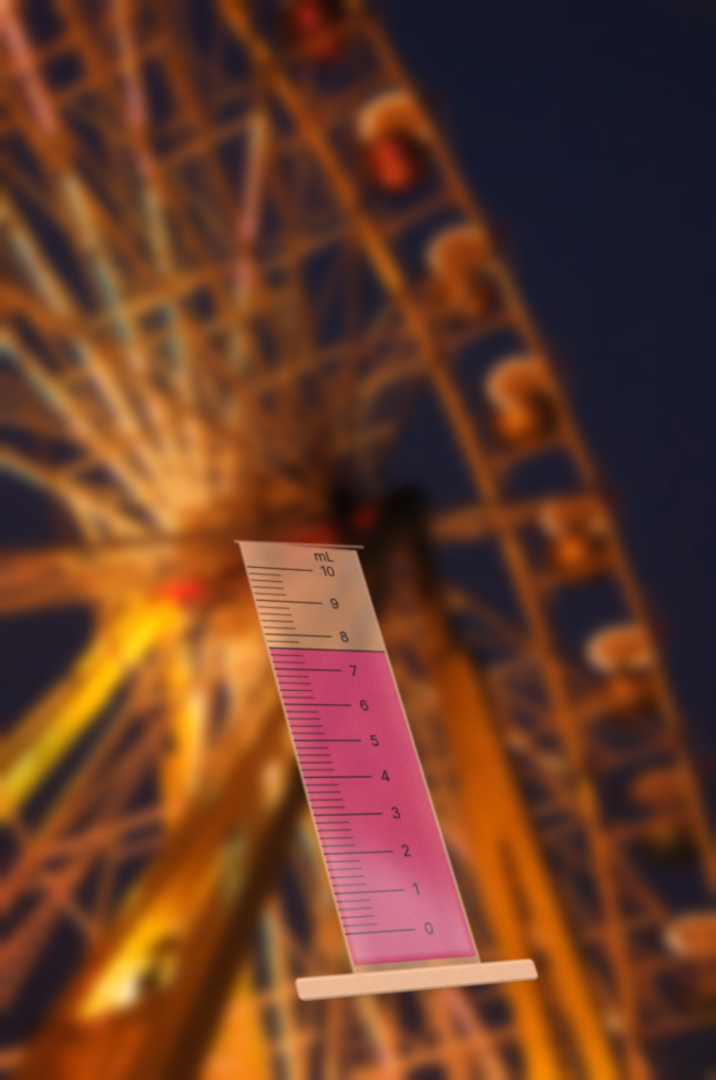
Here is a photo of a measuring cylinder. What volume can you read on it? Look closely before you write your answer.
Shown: 7.6 mL
